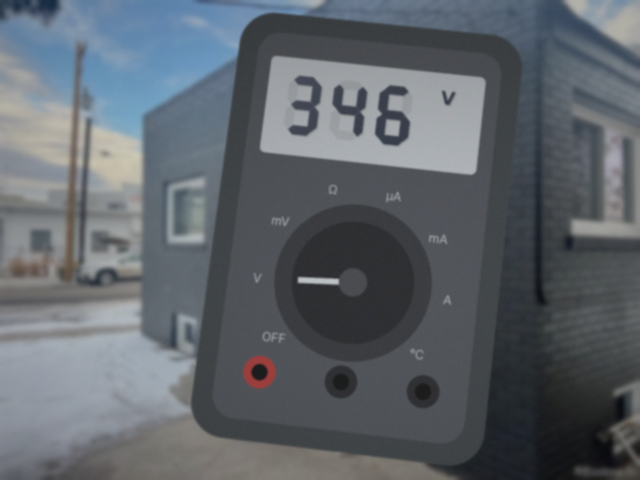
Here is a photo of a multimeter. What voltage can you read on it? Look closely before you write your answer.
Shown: 346 V
